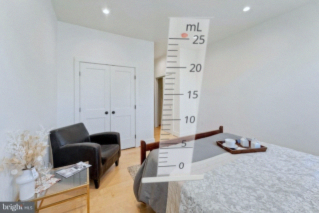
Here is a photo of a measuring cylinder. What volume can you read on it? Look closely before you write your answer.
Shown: 4 mL
